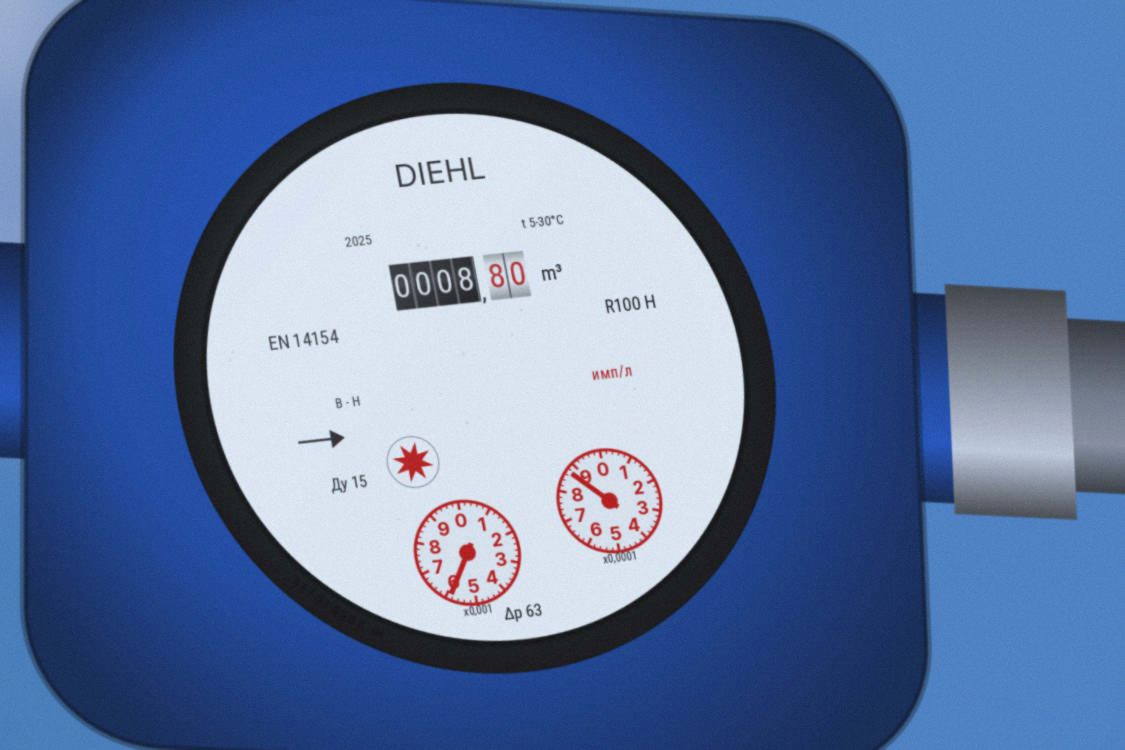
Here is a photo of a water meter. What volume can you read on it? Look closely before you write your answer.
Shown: 8.8058 m³
